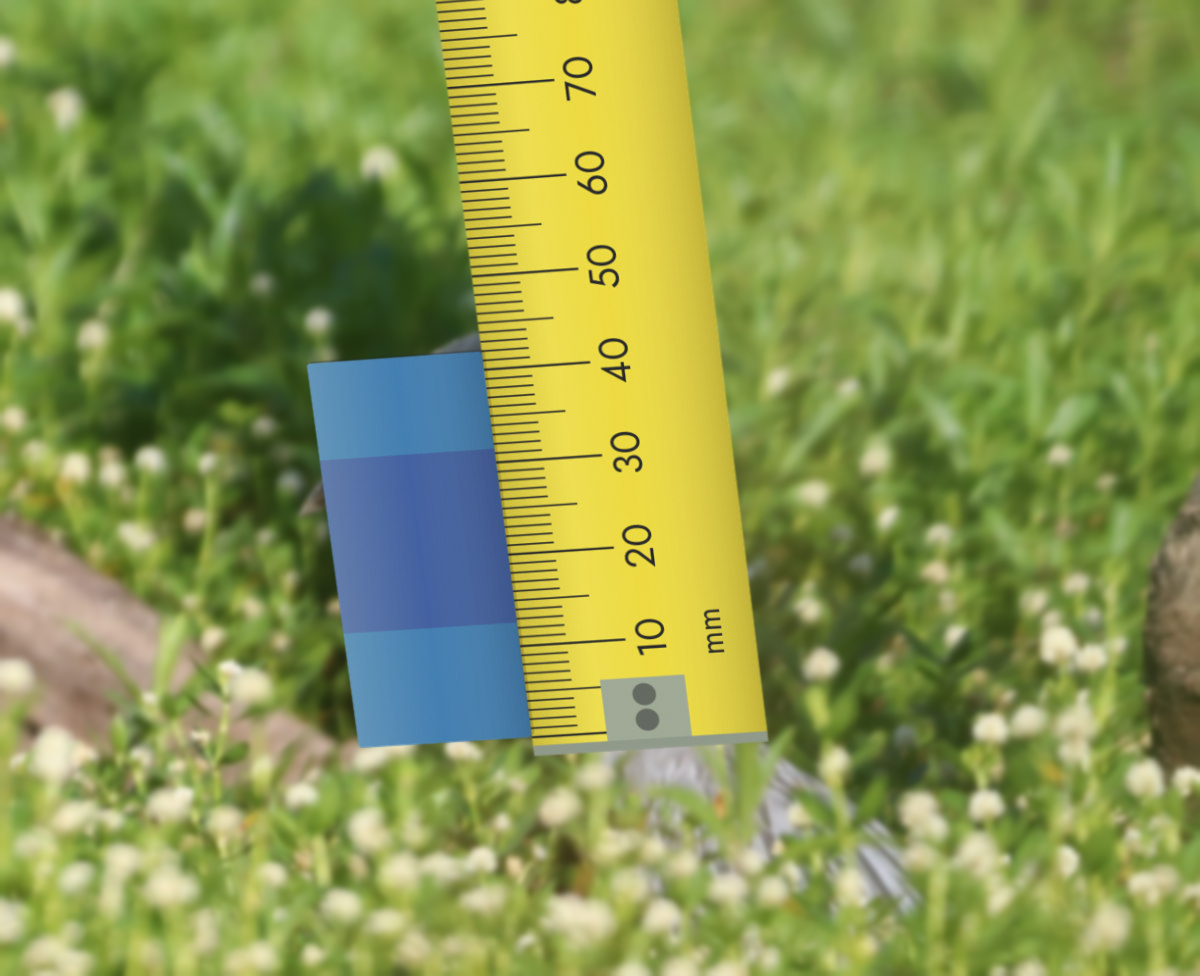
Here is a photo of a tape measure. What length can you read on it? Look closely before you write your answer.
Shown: 42 mm
